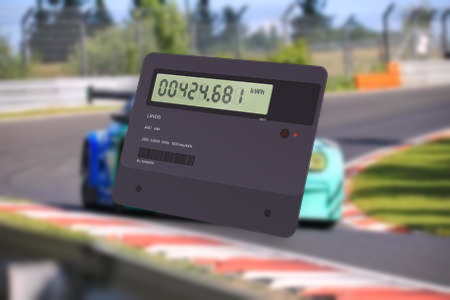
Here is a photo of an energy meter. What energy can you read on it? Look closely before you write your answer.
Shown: 424.681 kWh
